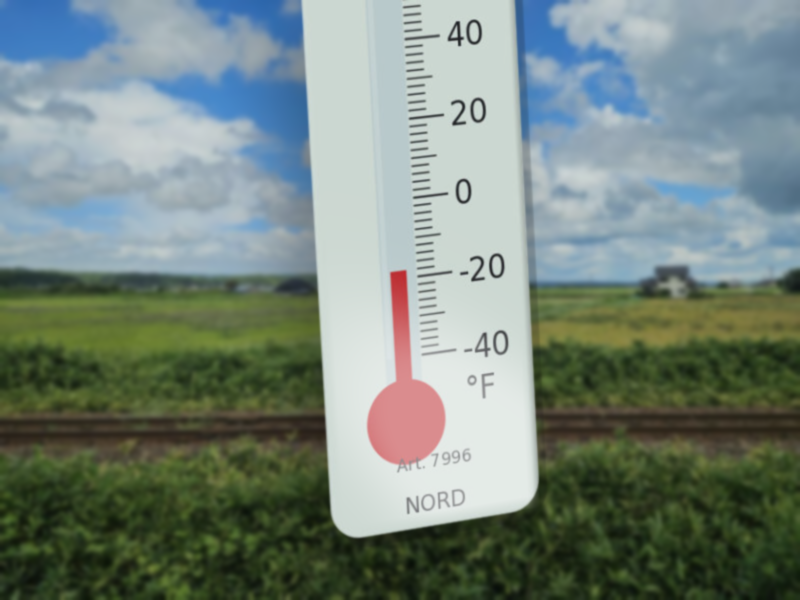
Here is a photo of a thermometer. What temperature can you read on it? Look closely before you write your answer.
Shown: -18 °F
